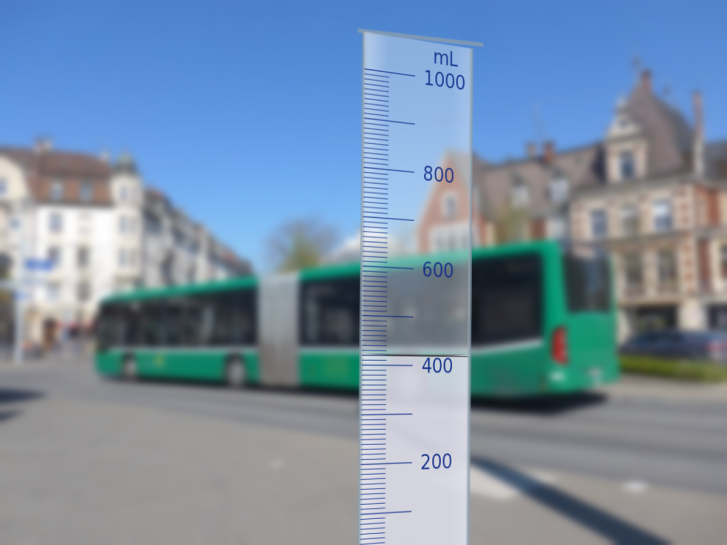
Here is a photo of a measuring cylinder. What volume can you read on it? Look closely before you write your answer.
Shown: 420 mL
